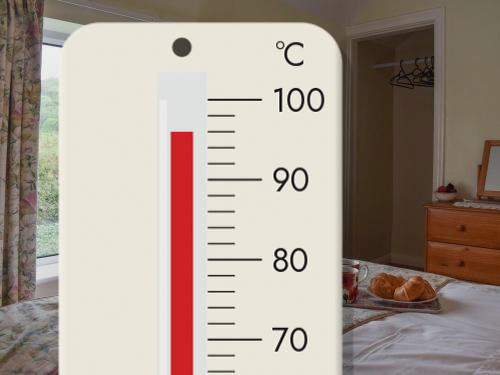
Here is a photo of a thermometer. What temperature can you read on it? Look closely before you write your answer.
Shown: 96 °C
